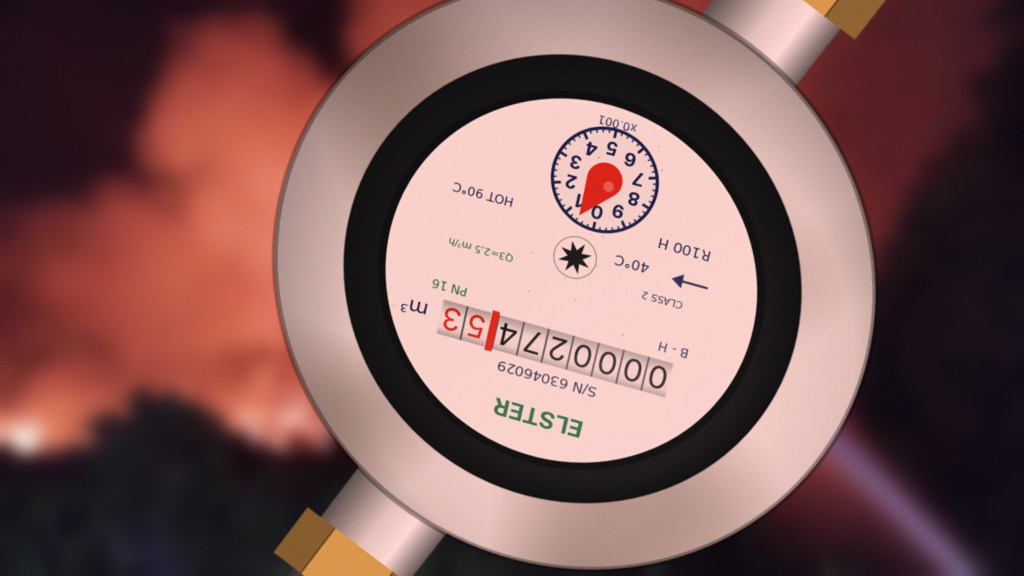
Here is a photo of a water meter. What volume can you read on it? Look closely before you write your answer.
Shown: 274.530 m³
